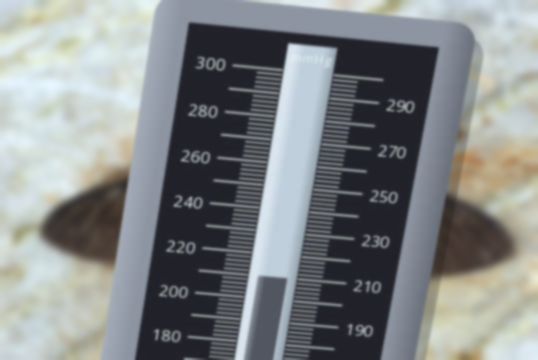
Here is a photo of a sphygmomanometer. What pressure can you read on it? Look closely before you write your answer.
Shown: 210 mmHg
